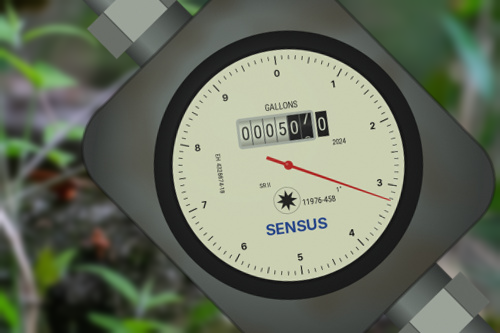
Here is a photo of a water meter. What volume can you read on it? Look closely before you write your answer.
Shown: 5073.2 gal
